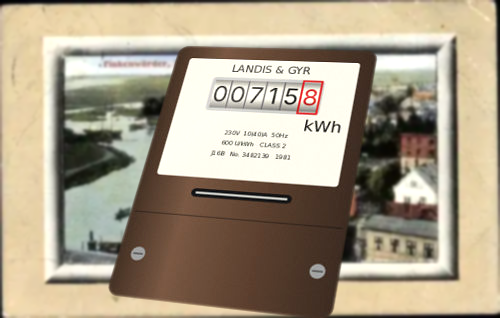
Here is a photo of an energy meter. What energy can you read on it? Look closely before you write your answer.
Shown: 715.8 kWh
